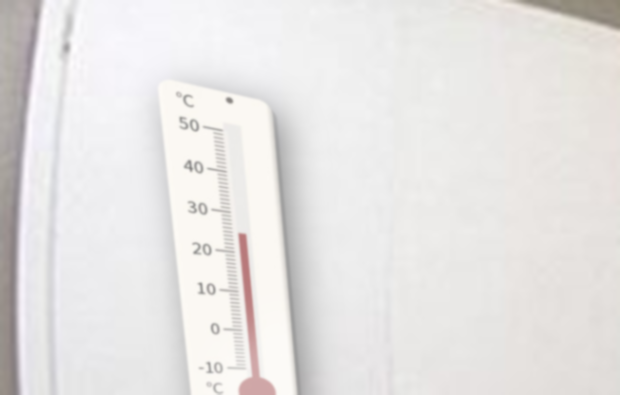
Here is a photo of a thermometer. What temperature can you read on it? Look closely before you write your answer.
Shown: 25 °C
